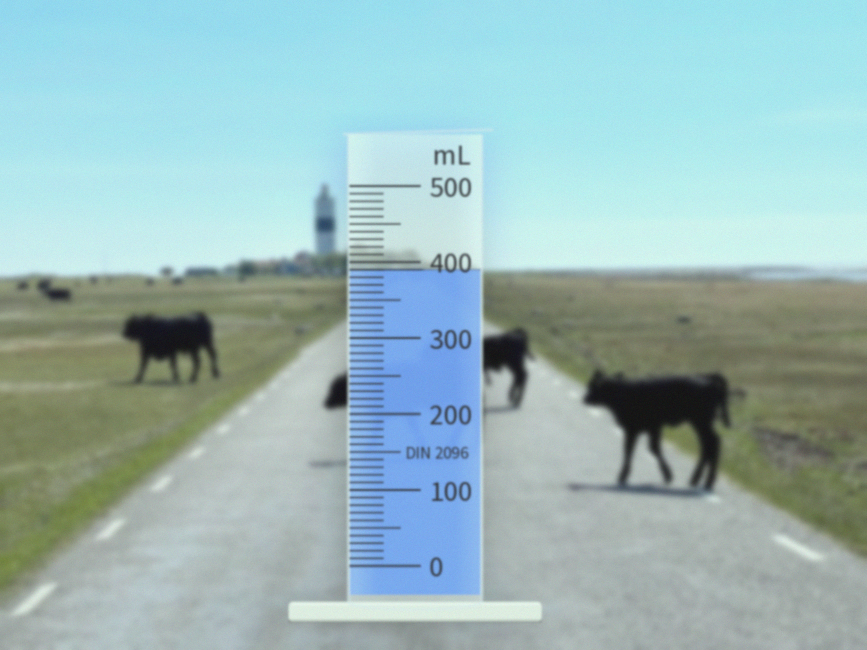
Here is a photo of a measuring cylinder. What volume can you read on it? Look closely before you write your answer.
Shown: 390 mL
